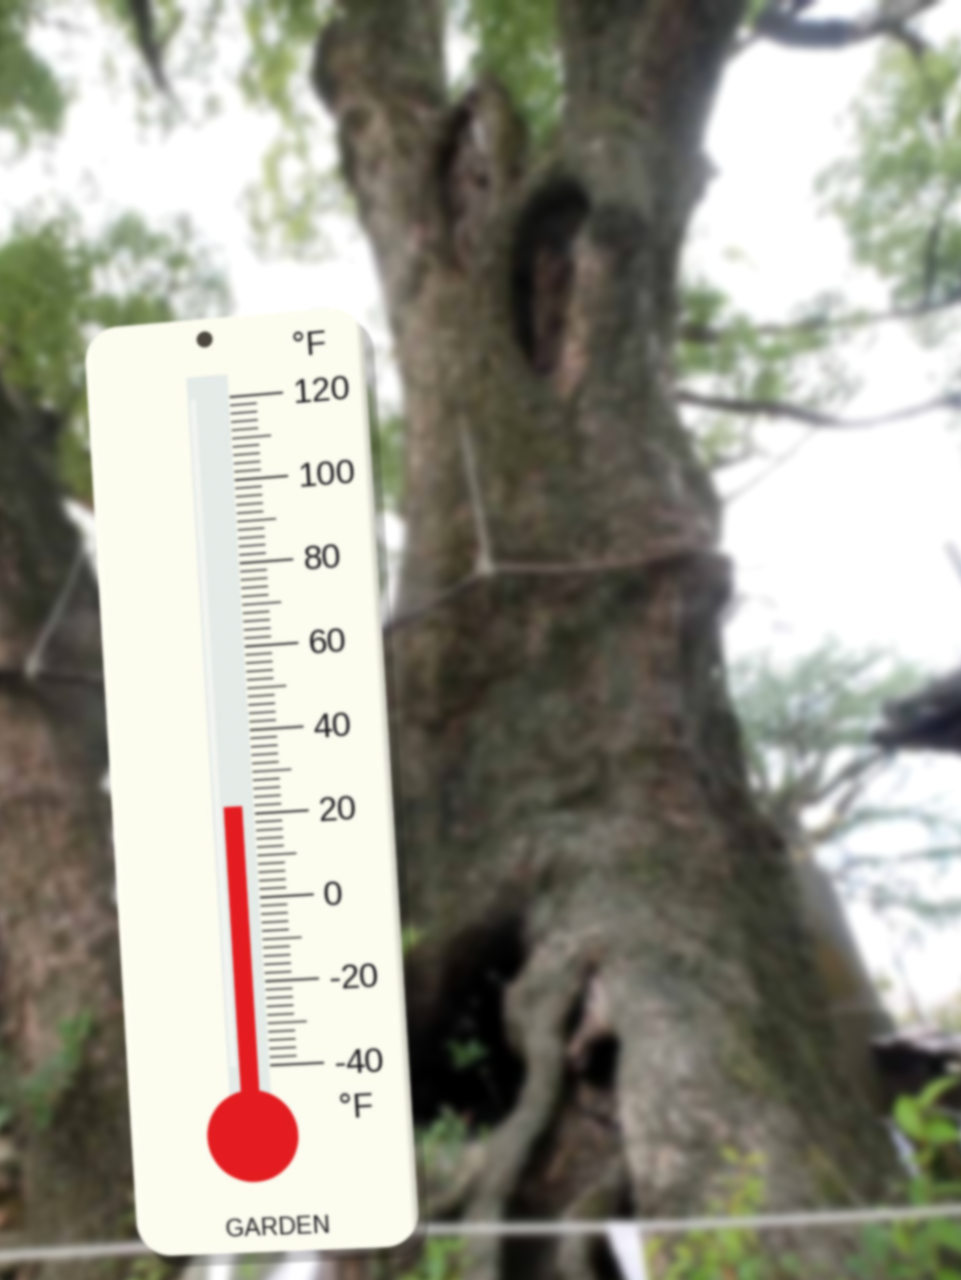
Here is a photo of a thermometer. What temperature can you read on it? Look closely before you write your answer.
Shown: 22 °F
